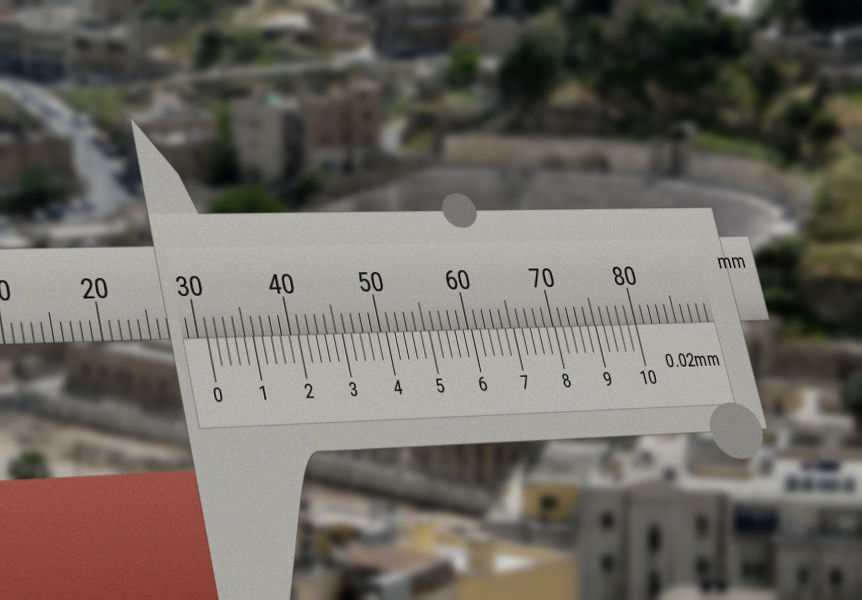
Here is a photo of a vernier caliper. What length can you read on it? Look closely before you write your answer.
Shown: 31.0 mm
